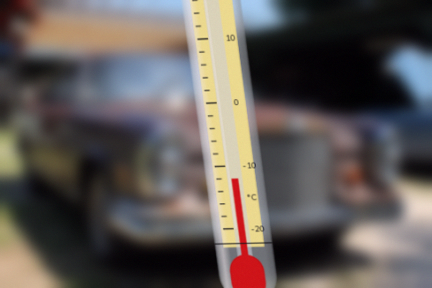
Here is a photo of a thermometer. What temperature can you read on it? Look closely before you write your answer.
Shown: -12 °C
